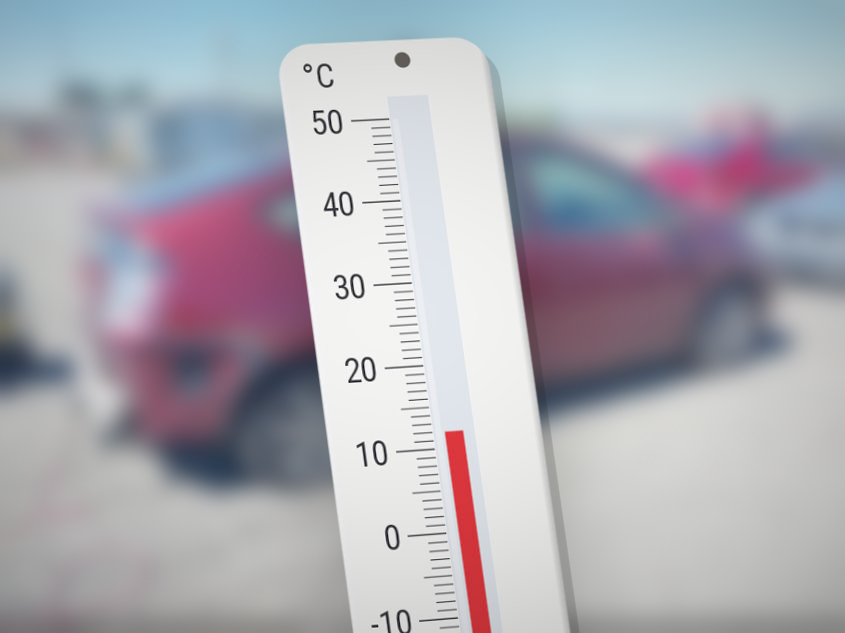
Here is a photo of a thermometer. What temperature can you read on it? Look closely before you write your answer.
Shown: 12 °C
